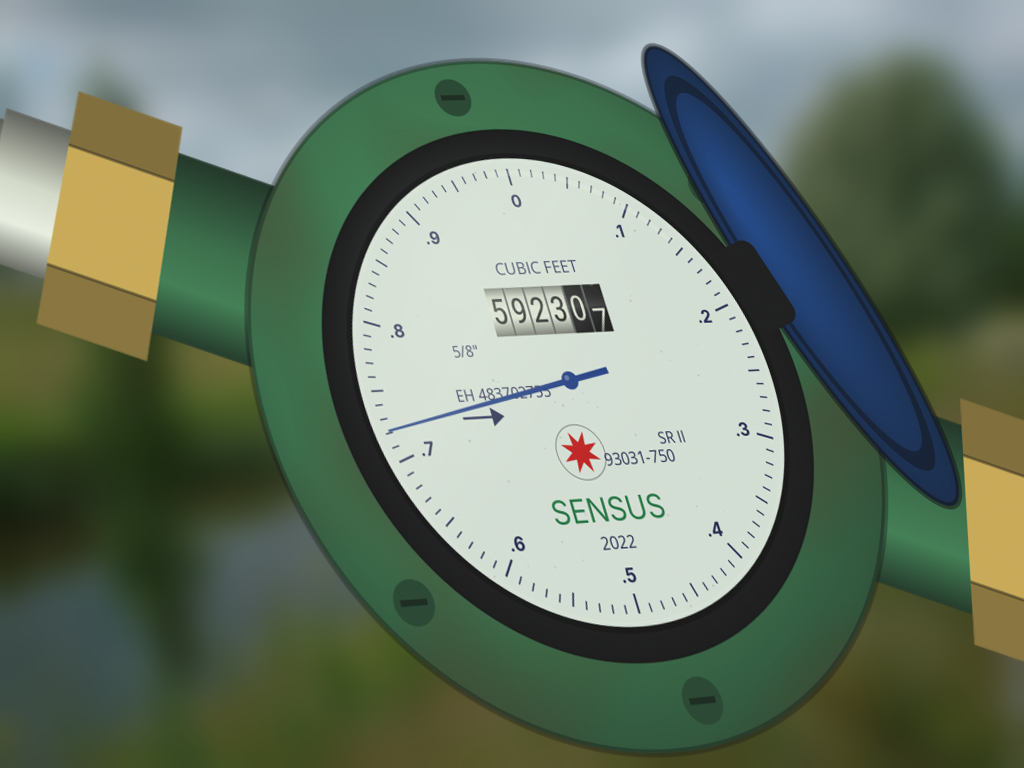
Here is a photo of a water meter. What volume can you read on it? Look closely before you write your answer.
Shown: 592306.72 ft³
